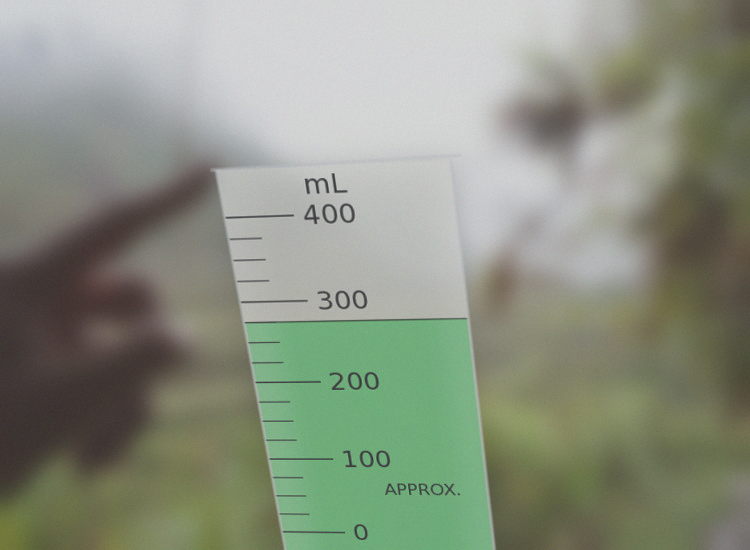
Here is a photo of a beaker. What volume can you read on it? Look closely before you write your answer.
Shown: 275 mL
